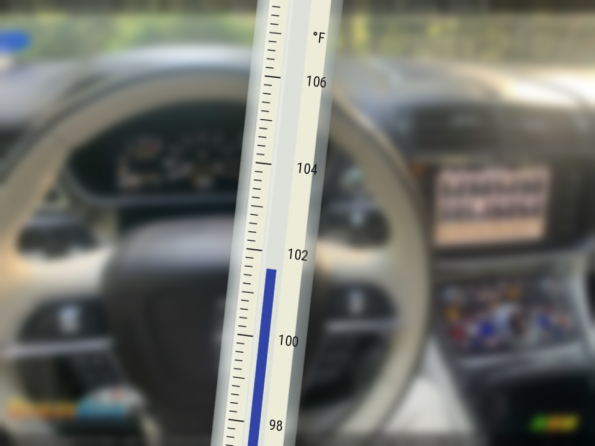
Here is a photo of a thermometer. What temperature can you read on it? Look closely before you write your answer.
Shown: 101.6 °F
